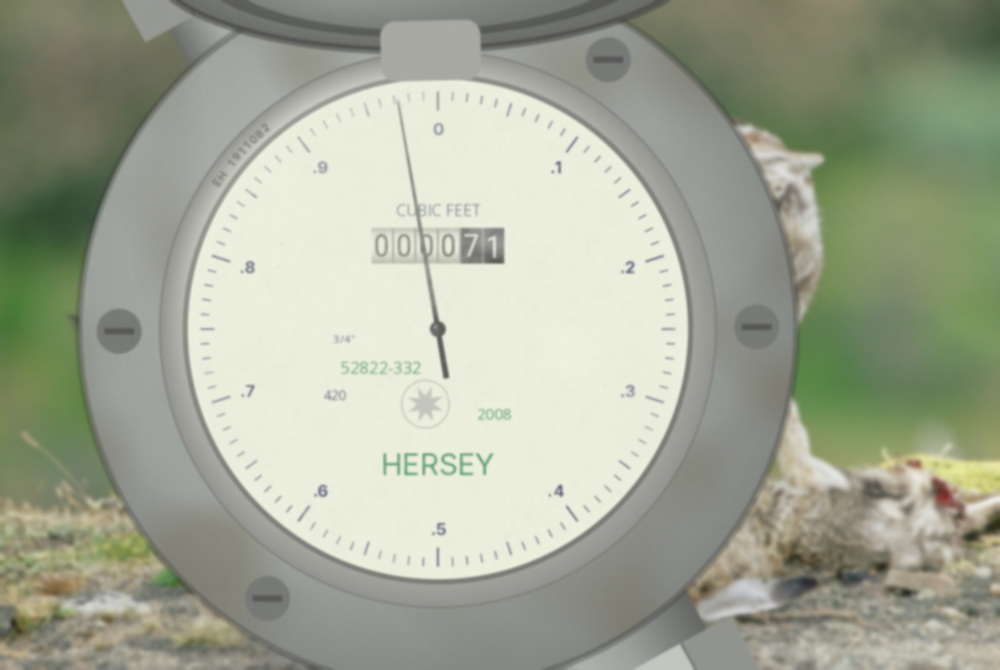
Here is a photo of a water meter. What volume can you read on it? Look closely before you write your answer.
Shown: 70.97 ft³
